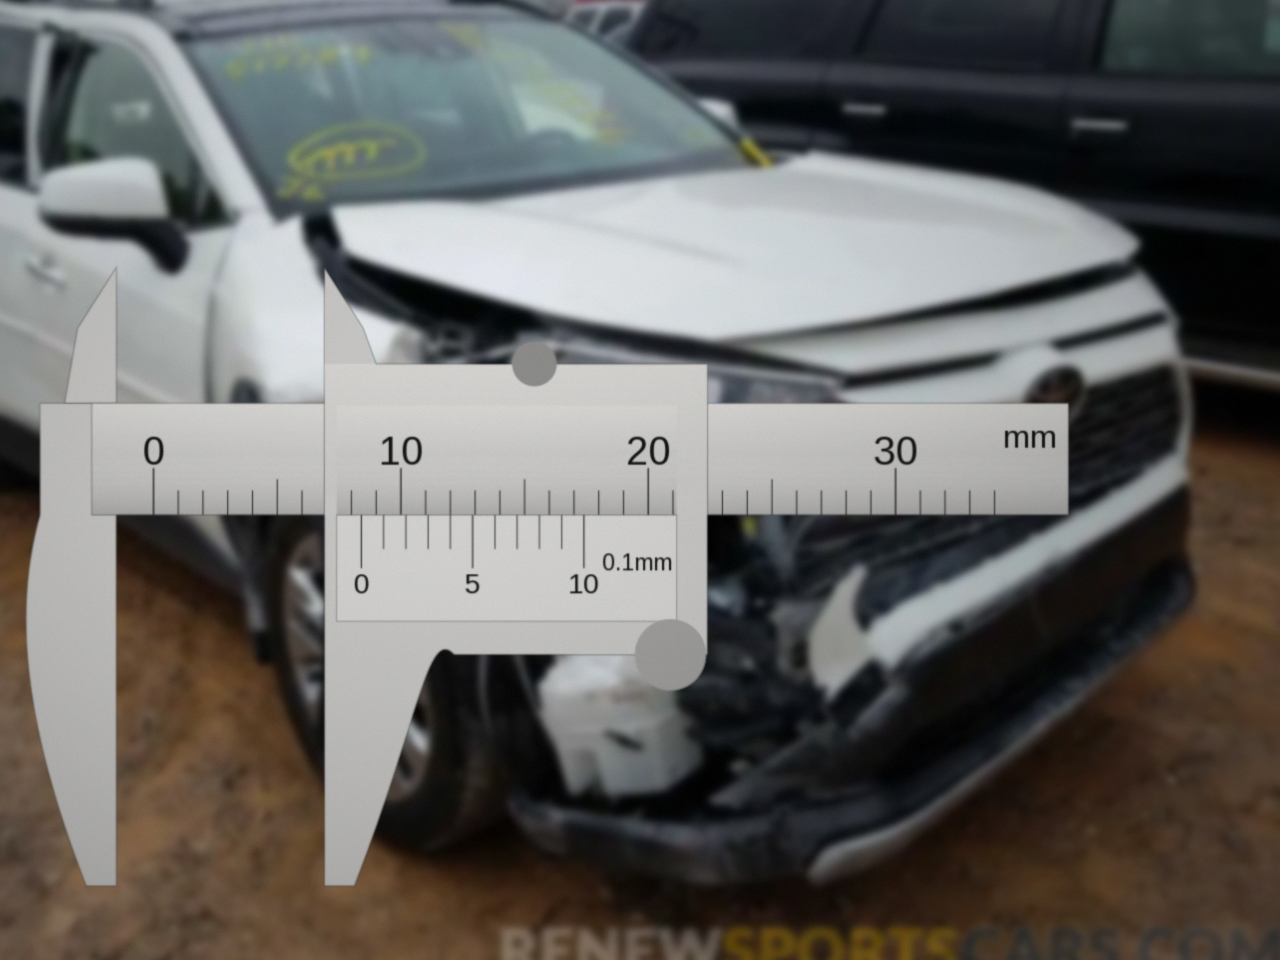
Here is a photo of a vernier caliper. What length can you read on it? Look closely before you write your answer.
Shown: 8.4 mm
